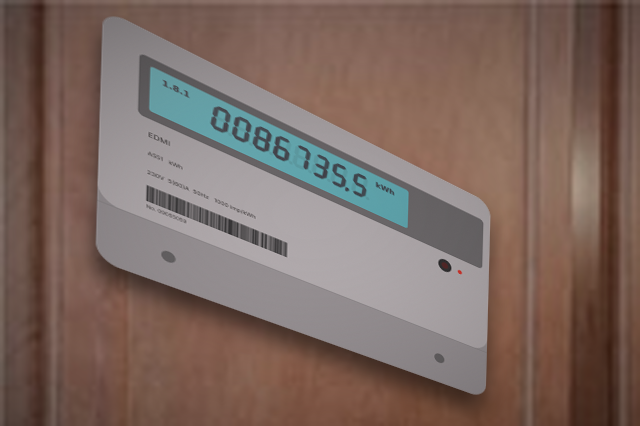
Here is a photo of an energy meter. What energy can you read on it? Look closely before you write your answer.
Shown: 86735.5 kWh
